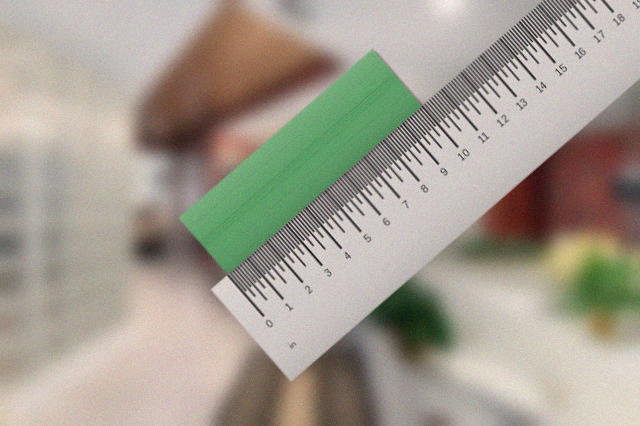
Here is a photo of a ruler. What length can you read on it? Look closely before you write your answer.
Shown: 10 in
